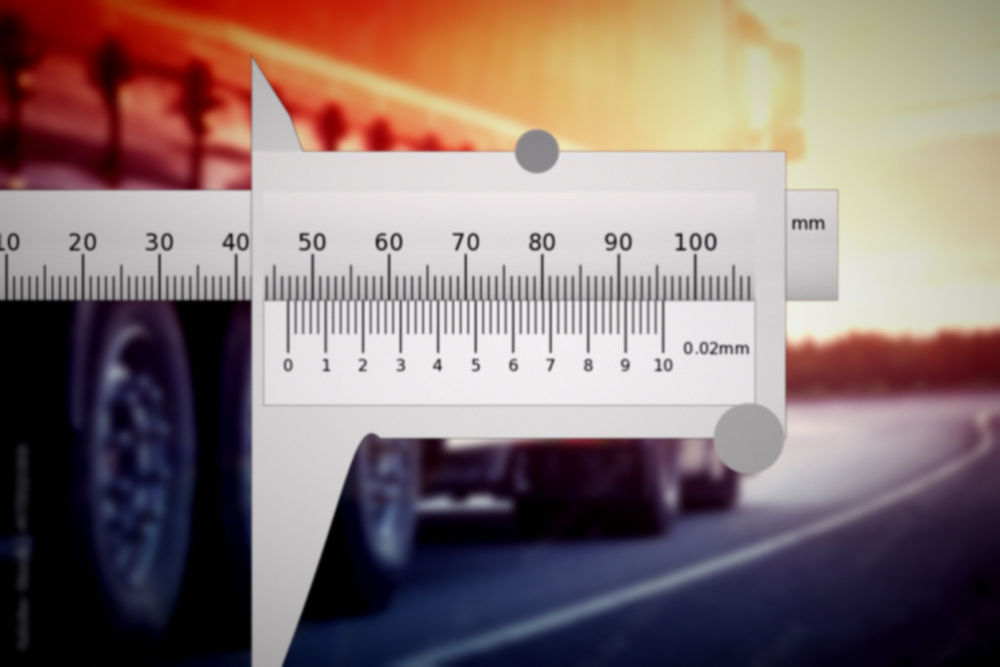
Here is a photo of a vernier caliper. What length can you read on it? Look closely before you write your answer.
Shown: 46.8 mm
